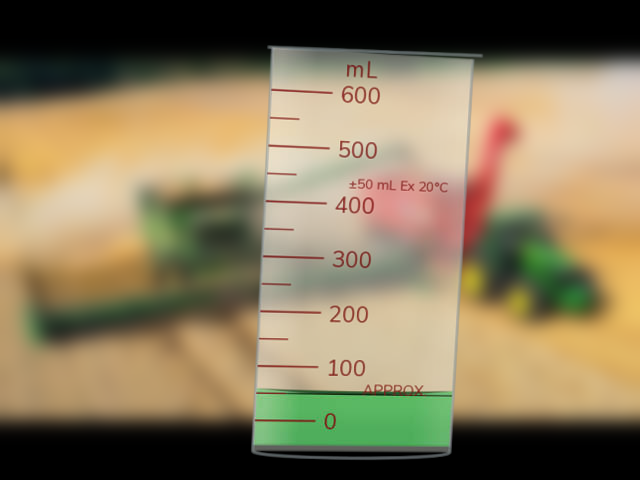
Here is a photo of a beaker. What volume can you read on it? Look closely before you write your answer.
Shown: 50 mL
